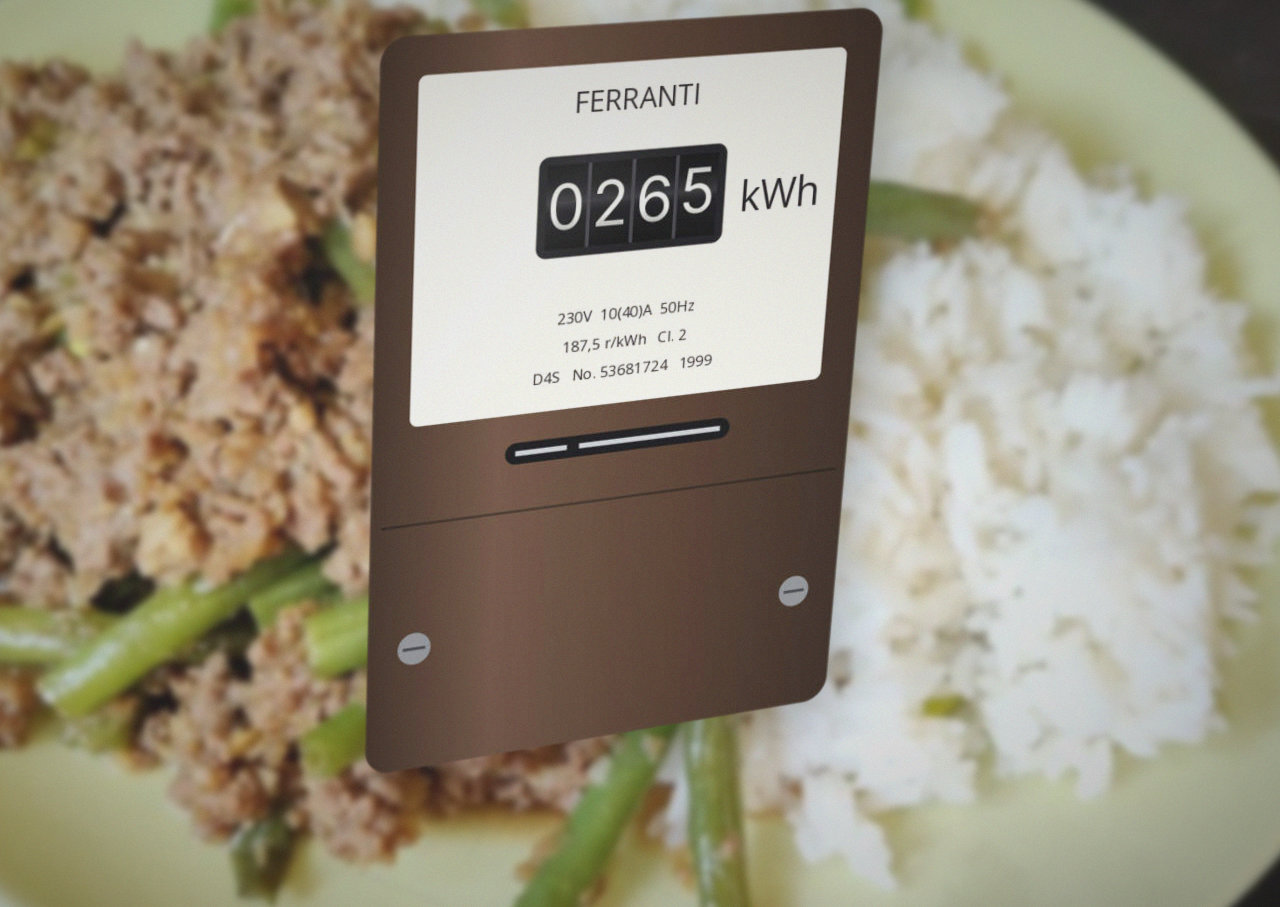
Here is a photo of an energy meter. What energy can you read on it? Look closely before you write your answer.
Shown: 265 kWh
